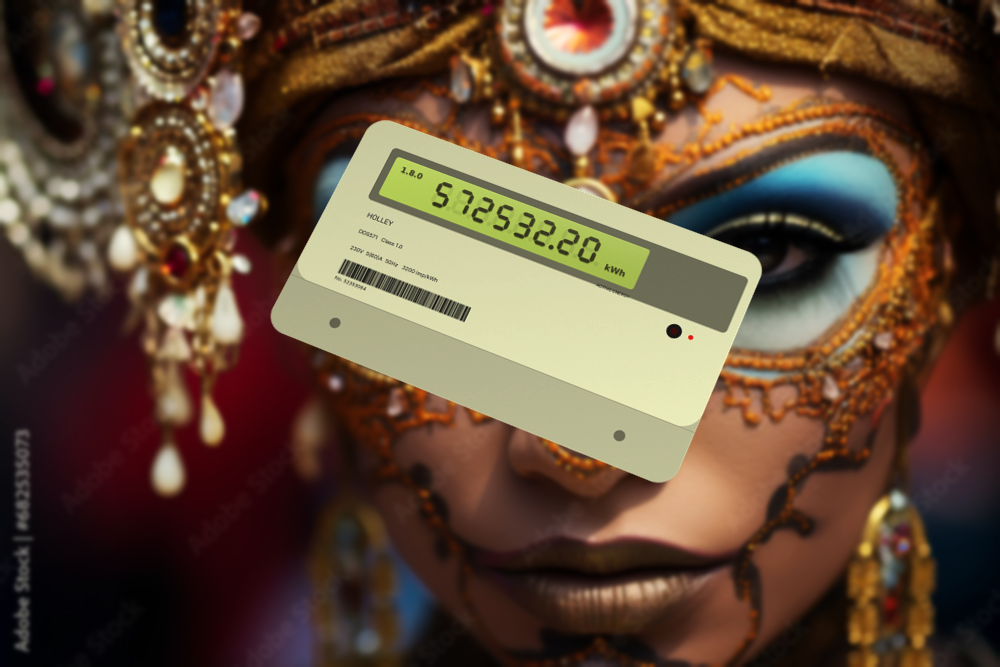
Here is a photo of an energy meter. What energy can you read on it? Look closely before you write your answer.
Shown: 572532.20 kWh
